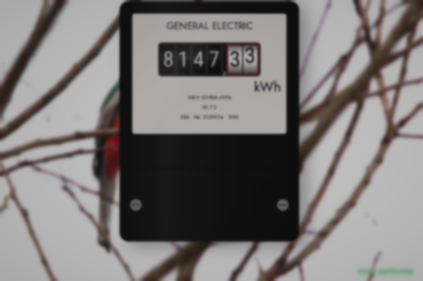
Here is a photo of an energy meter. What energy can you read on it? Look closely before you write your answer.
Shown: 8147.33 kWh
